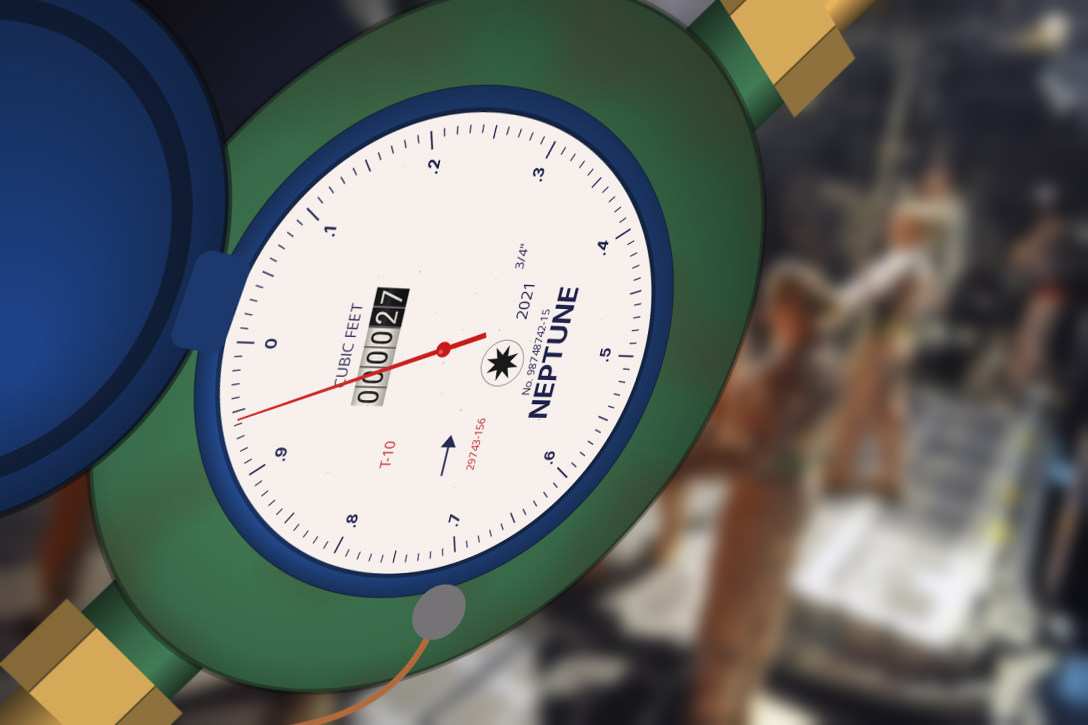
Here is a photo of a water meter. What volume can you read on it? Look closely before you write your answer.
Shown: 26.94 ft³
